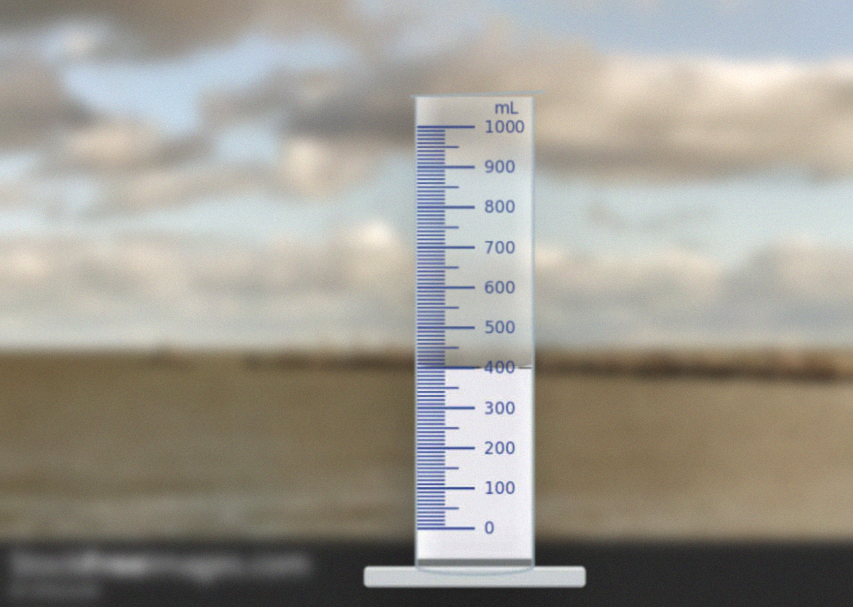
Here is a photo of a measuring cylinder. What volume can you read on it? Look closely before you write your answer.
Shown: 400 mL
